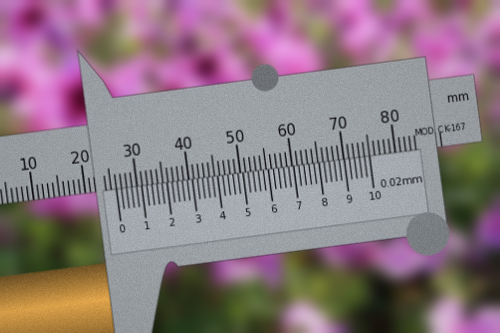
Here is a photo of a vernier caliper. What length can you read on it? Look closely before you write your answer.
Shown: 26.0 mm
